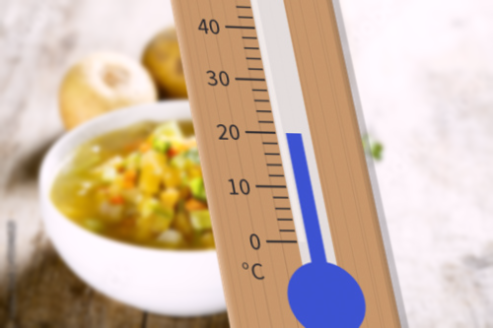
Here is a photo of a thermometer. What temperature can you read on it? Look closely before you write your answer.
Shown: 20 °C
